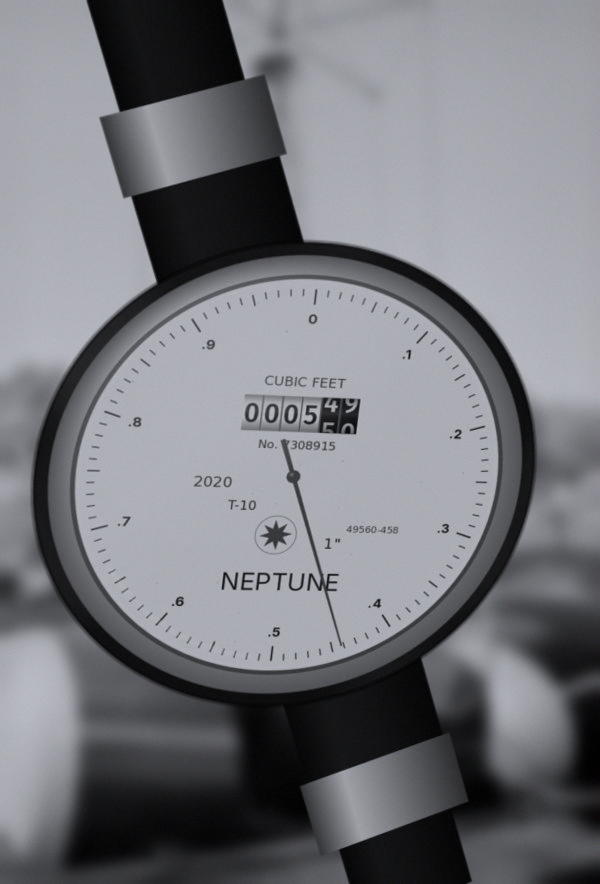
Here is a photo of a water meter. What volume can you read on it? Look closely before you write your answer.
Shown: 549.44 ft³
